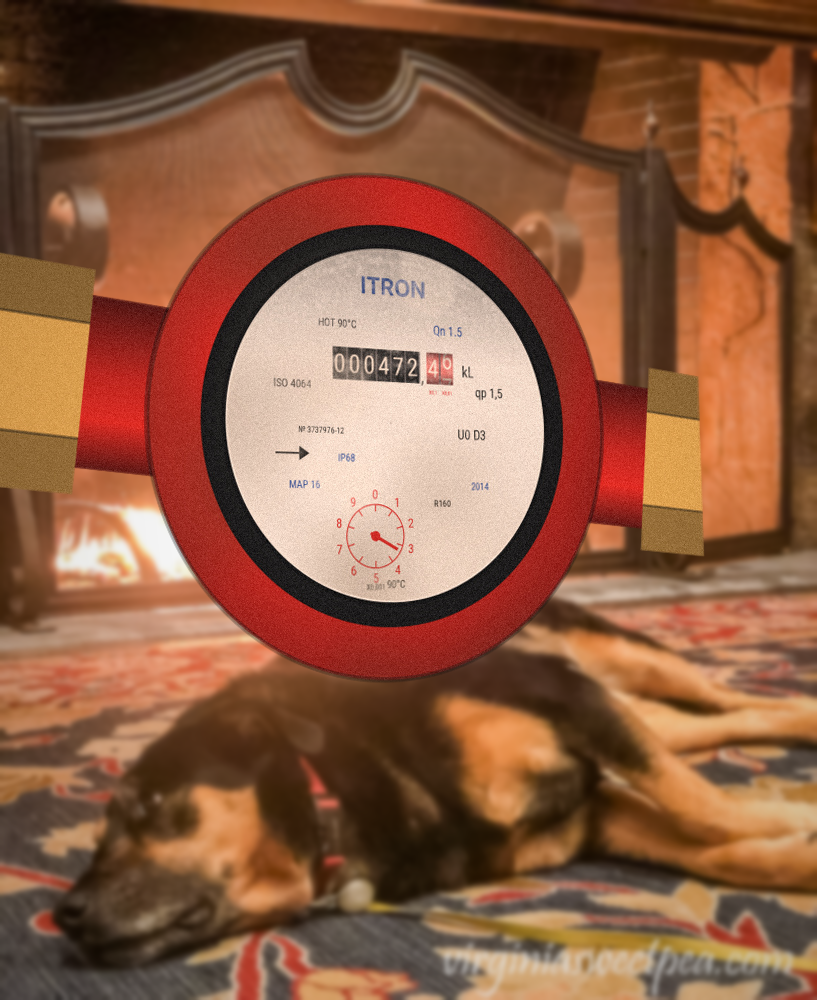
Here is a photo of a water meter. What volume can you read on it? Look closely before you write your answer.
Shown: 472.463 kL
